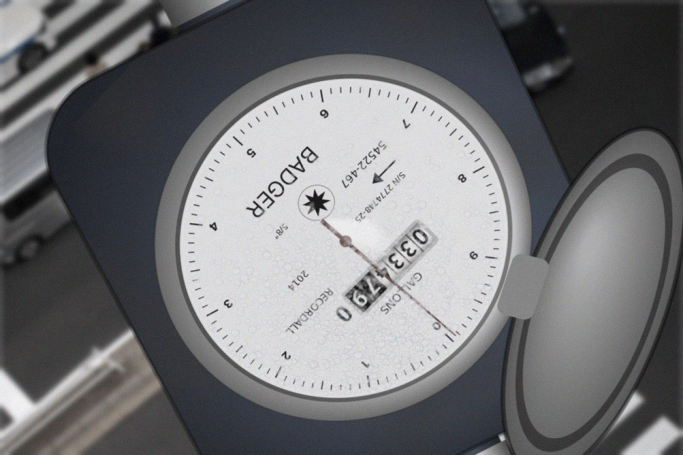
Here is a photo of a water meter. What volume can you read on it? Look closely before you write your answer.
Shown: 334789.9 gal
